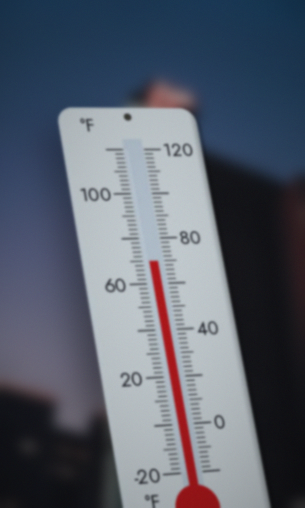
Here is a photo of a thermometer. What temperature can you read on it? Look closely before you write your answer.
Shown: 70 °F
